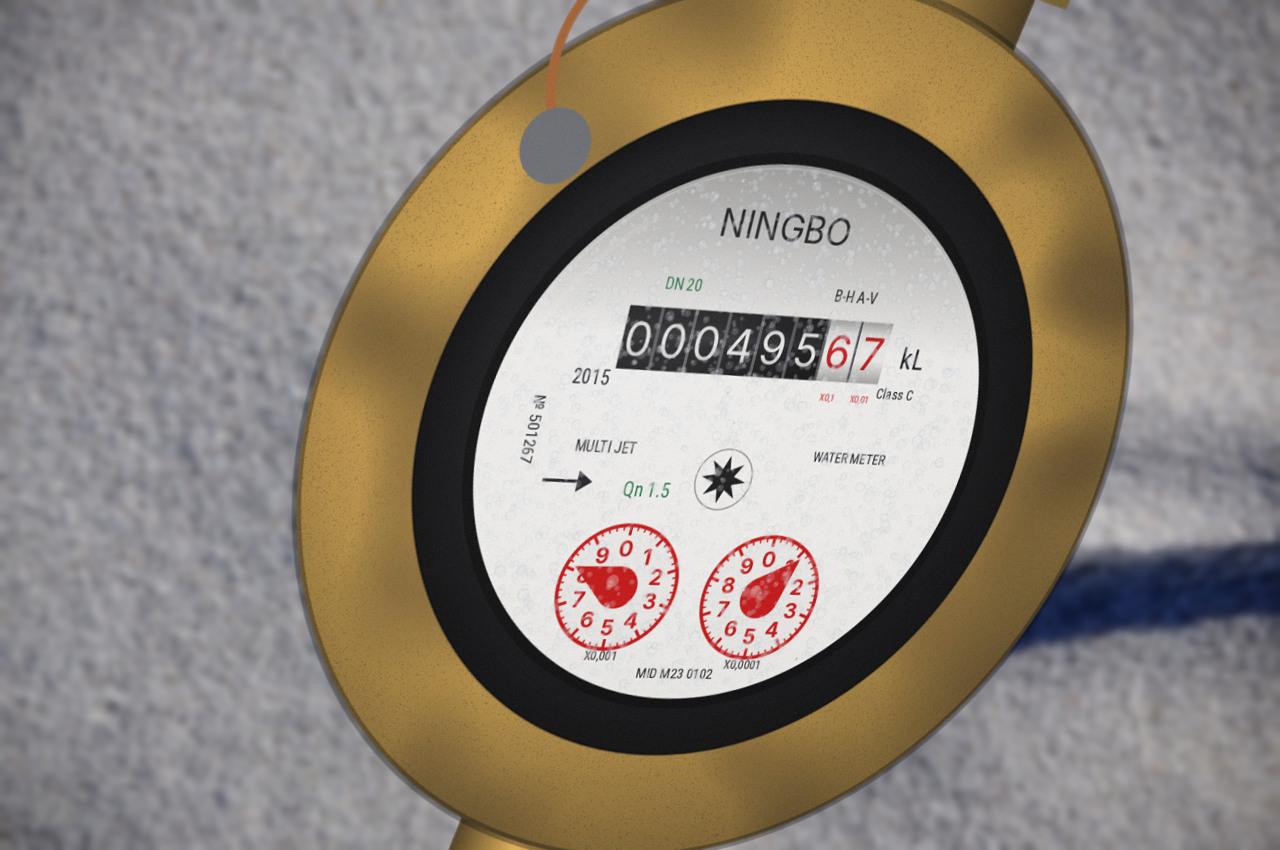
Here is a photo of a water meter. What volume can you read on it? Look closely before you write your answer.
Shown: 495.6781 kL
